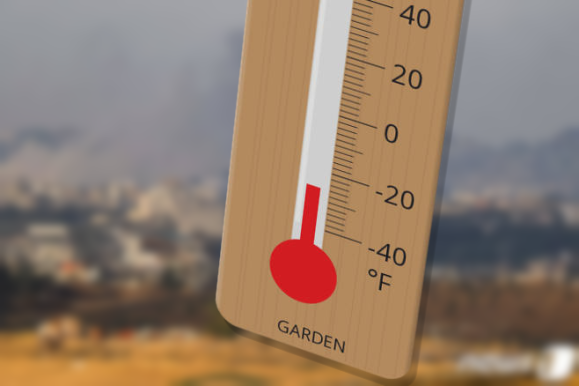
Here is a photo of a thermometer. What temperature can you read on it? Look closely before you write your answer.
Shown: -26 °F
